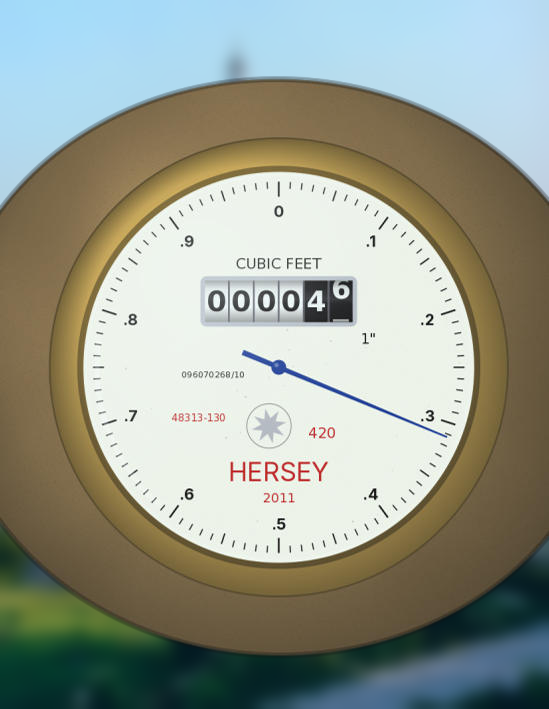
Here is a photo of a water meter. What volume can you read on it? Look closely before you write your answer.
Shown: 46.31 ft³
